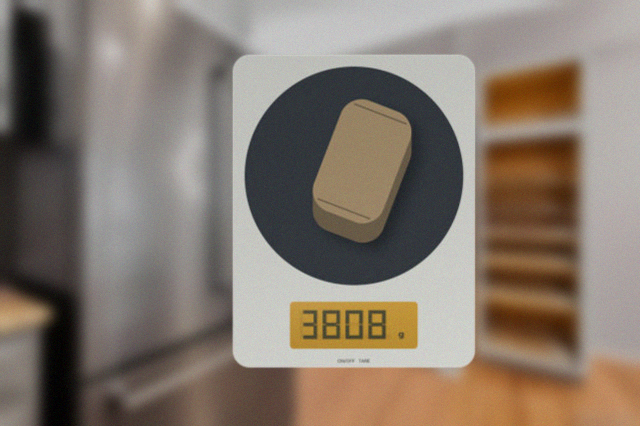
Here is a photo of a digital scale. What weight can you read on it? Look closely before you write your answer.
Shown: 3808 g
